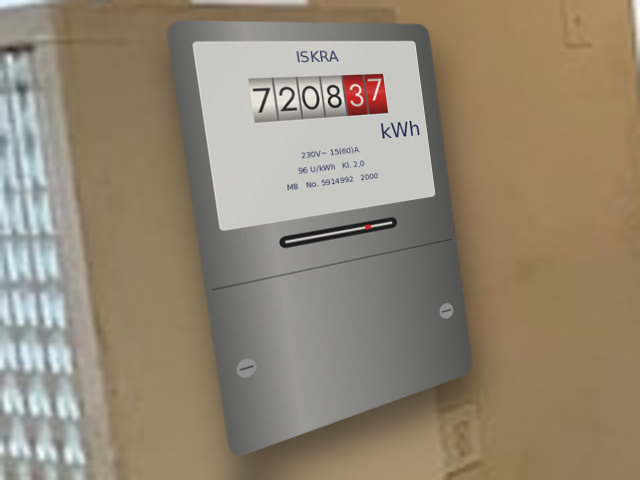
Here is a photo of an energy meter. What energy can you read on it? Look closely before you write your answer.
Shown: 7208.37 kWh
